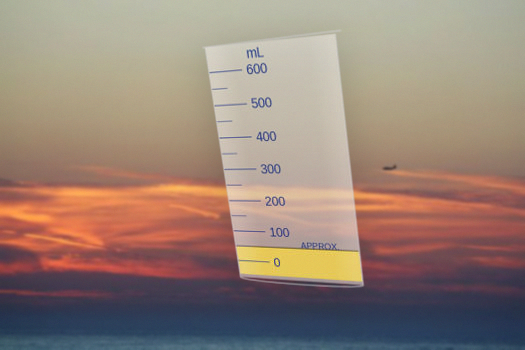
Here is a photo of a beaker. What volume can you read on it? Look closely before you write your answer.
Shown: 50 mL
